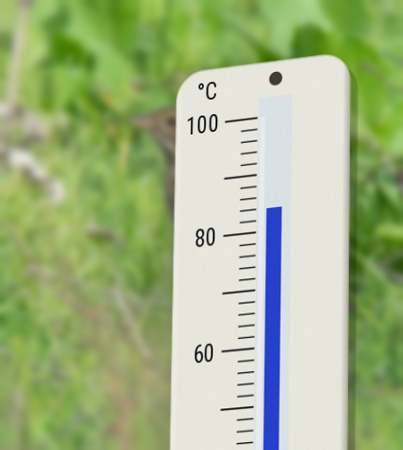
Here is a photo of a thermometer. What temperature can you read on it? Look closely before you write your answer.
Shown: 84 °C
